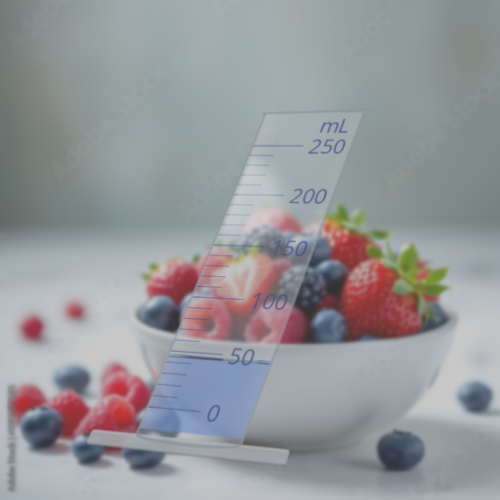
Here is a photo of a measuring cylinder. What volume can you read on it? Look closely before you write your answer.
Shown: 45 mL
